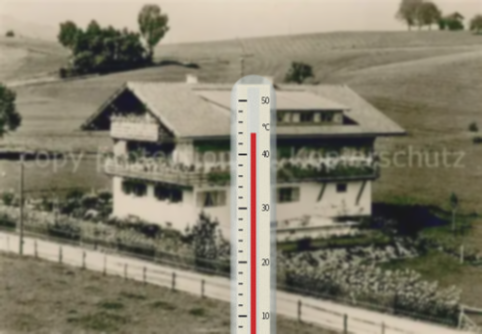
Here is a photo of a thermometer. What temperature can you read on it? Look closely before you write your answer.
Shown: 44 °C
